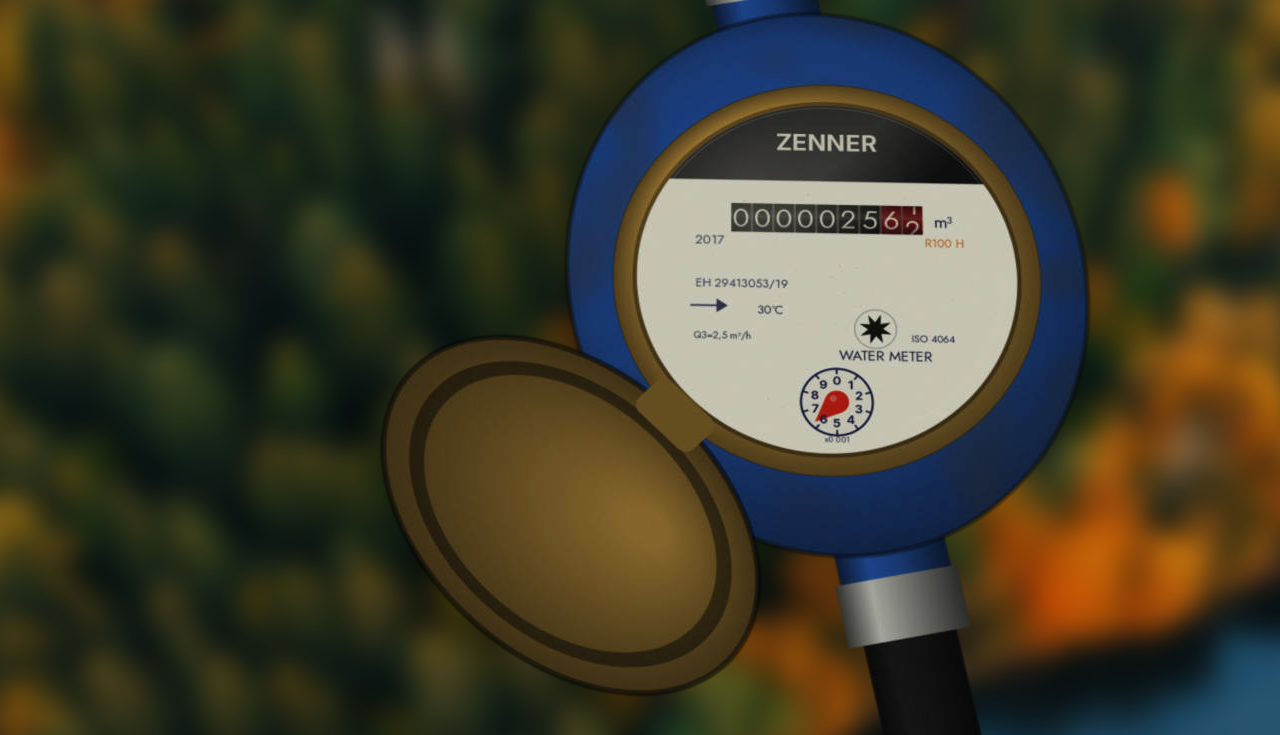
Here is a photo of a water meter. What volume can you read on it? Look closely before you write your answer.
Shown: 25.616 m³
